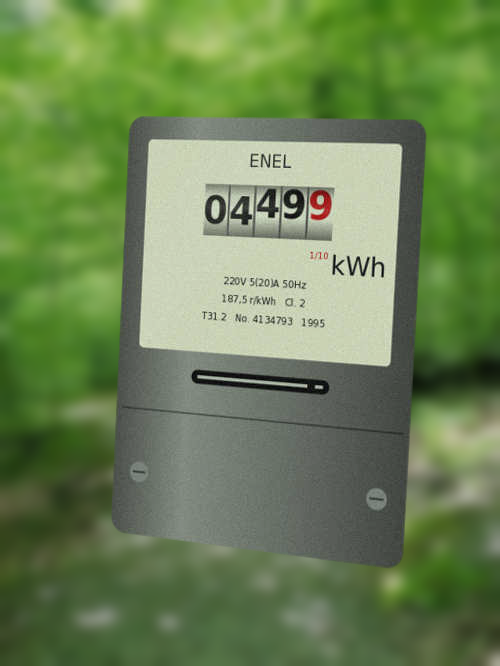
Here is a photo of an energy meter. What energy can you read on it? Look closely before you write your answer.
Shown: 449.9 kWh
